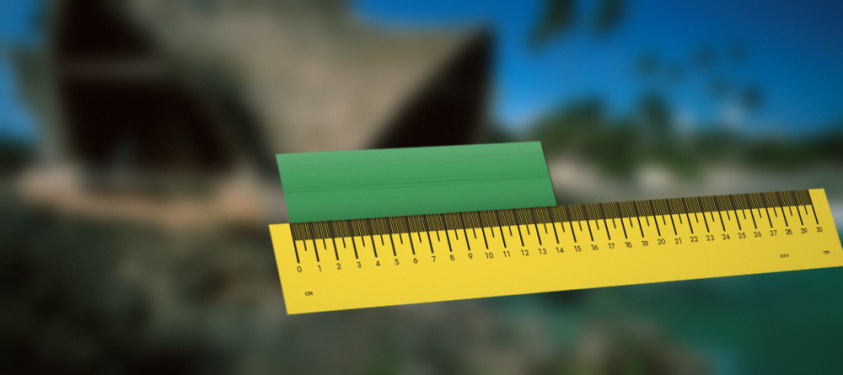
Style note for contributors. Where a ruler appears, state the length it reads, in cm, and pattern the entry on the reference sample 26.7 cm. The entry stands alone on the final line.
14.5 cm
